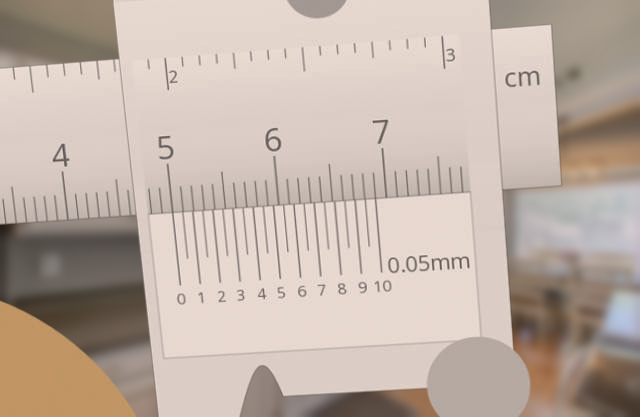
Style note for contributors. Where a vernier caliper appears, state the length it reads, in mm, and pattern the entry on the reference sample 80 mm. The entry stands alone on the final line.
50.0 mm
